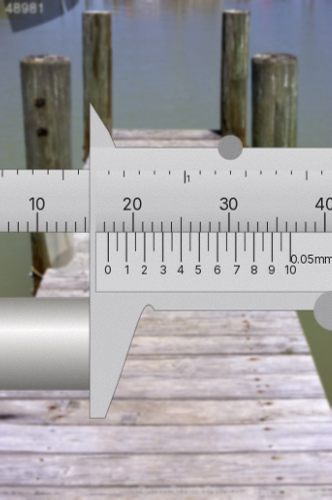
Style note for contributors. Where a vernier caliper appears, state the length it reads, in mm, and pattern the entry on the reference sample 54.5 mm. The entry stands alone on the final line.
17.4 mm
